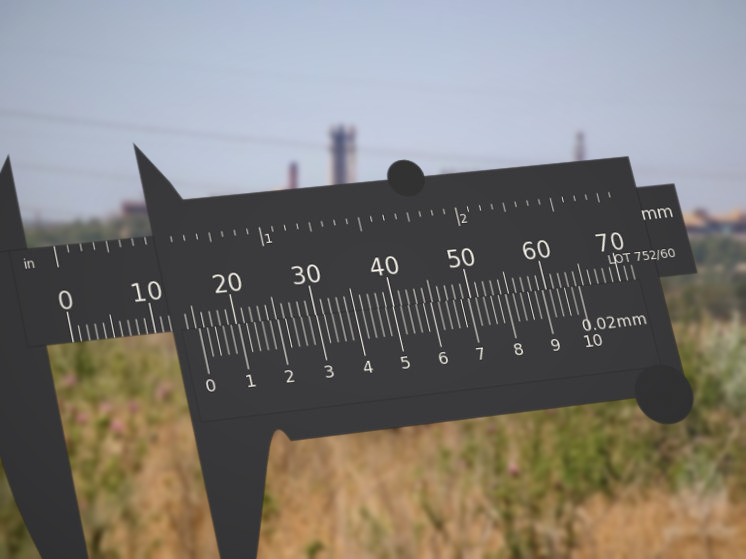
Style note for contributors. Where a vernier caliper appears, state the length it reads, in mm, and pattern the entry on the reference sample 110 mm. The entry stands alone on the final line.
15.4 mm
